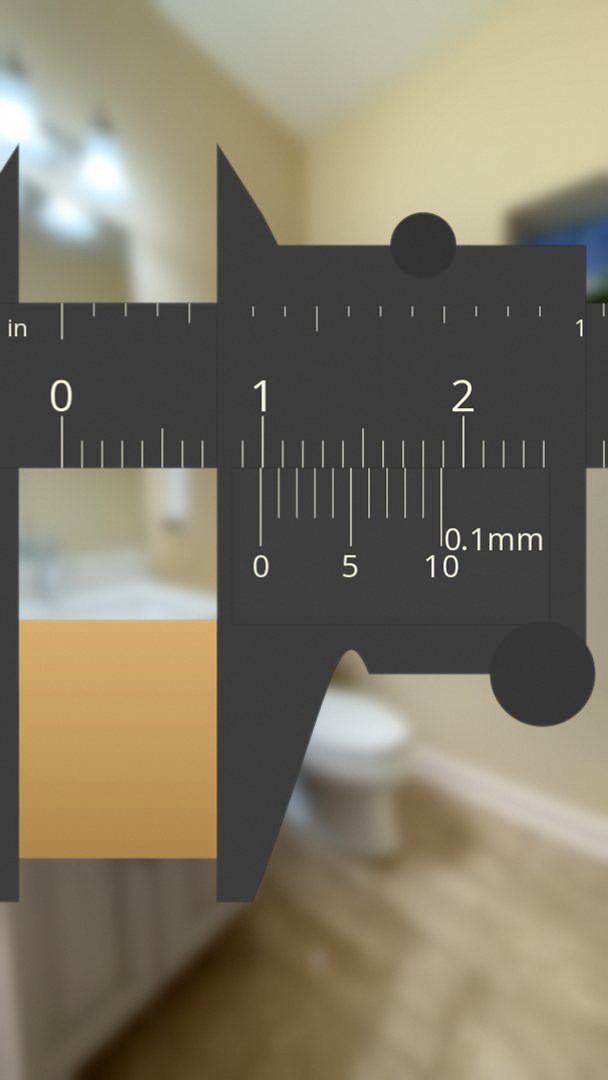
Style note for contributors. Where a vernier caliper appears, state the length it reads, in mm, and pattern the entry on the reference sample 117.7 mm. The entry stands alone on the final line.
9.9 mm
